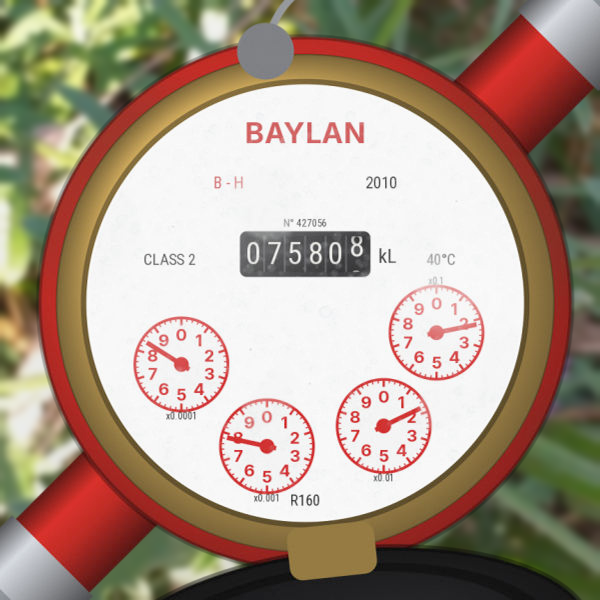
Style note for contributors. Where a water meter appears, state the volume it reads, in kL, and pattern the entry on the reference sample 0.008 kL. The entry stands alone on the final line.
75808.2178 kL
